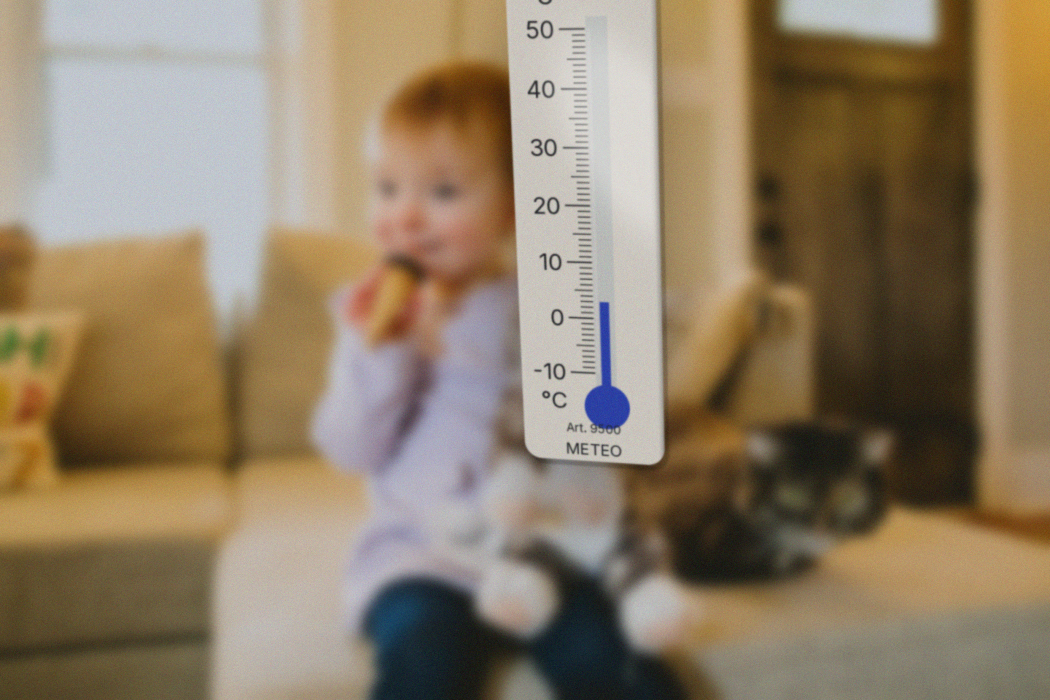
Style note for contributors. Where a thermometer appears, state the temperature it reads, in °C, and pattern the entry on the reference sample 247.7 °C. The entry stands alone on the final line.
3 °C
